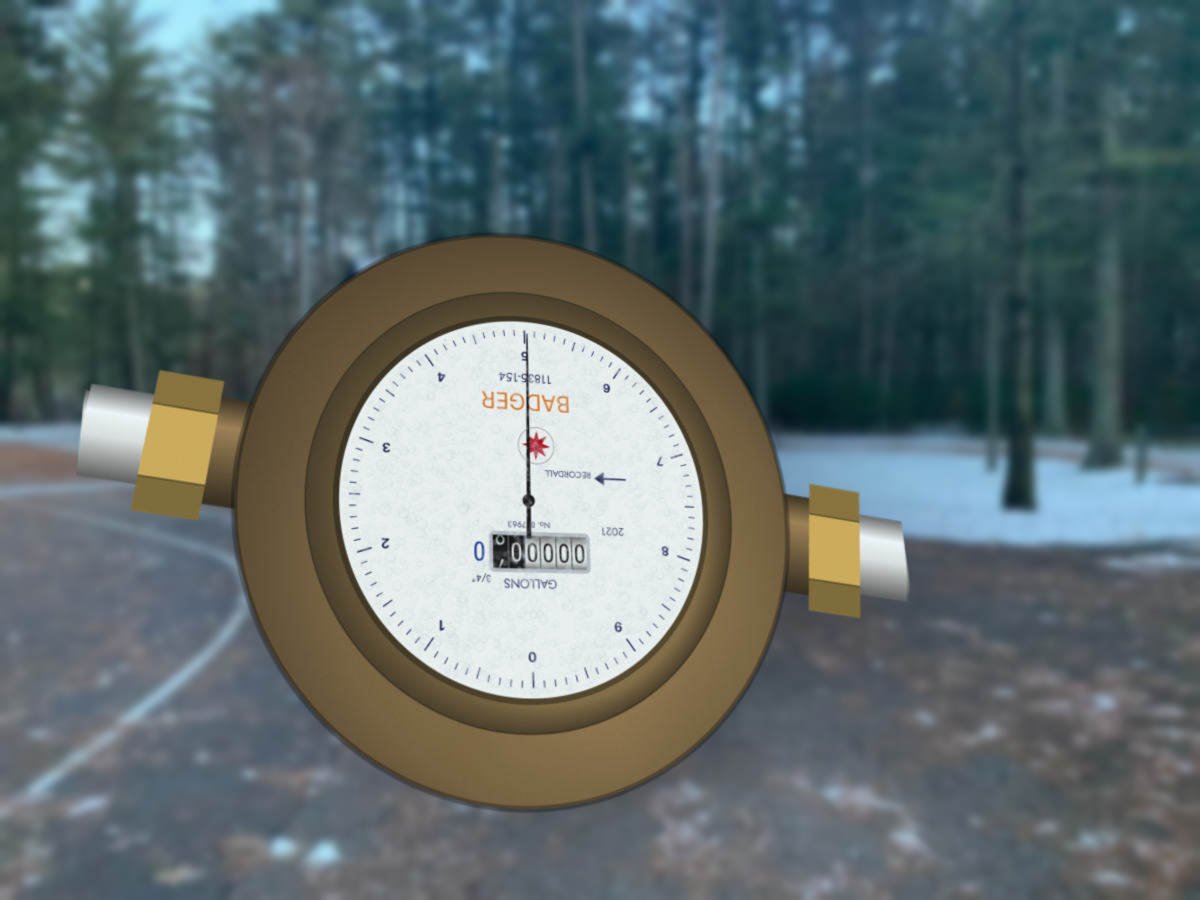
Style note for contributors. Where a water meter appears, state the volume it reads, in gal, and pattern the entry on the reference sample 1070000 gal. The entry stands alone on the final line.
75.0 gal
